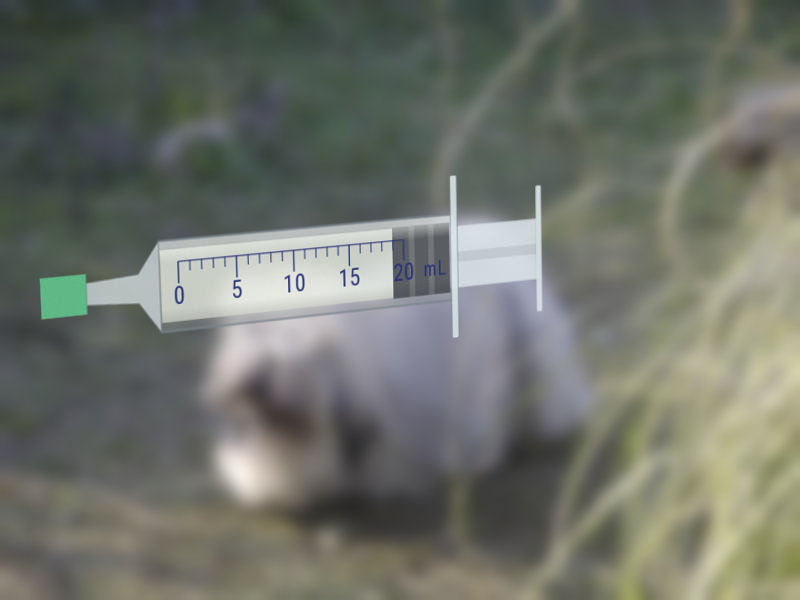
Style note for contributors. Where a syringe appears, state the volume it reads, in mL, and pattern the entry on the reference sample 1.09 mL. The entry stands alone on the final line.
19 mL
